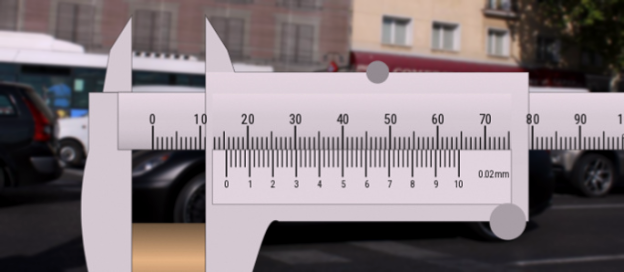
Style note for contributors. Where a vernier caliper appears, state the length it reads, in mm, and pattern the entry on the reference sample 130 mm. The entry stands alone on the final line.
15.5 mm
